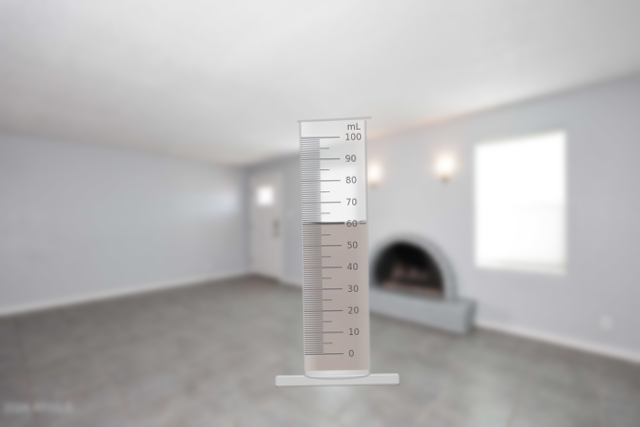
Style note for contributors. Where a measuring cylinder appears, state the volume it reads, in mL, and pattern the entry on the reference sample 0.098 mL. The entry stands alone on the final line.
60 mL
